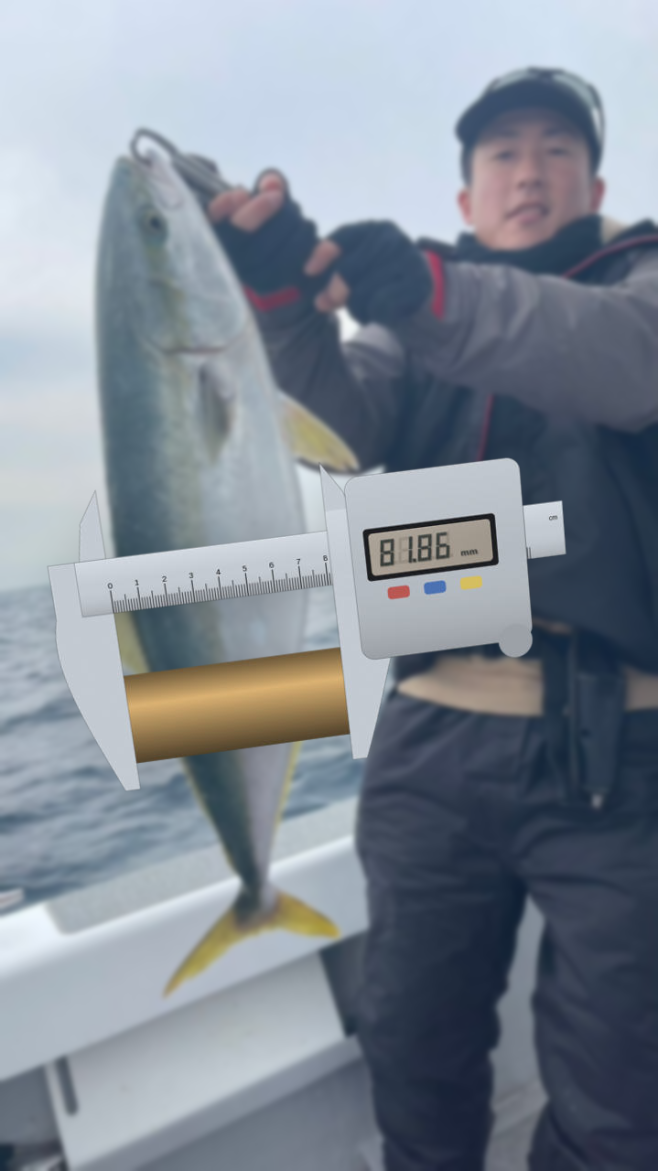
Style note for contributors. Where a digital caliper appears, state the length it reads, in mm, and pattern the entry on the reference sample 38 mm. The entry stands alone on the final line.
81.86 mm
